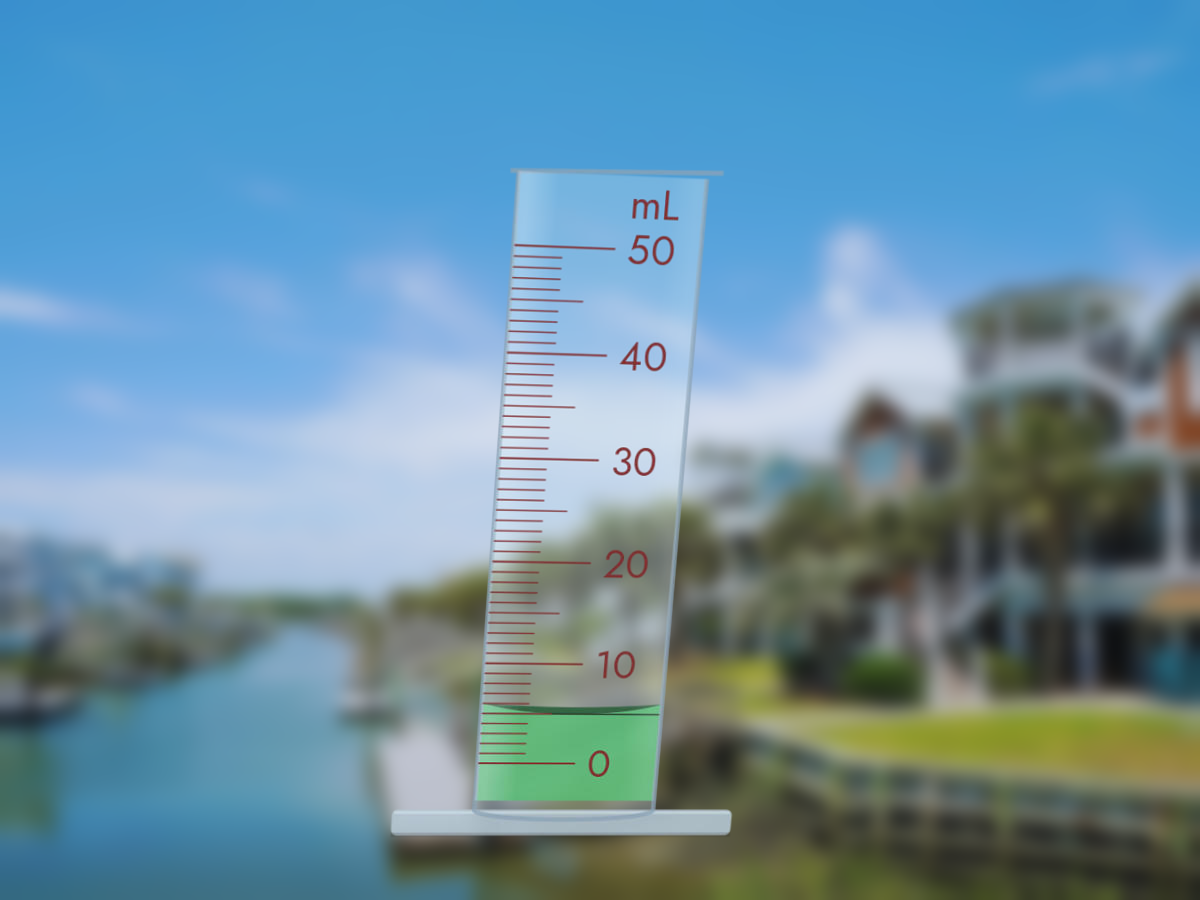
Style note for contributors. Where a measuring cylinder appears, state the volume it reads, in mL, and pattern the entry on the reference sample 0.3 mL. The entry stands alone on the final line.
5 mL
